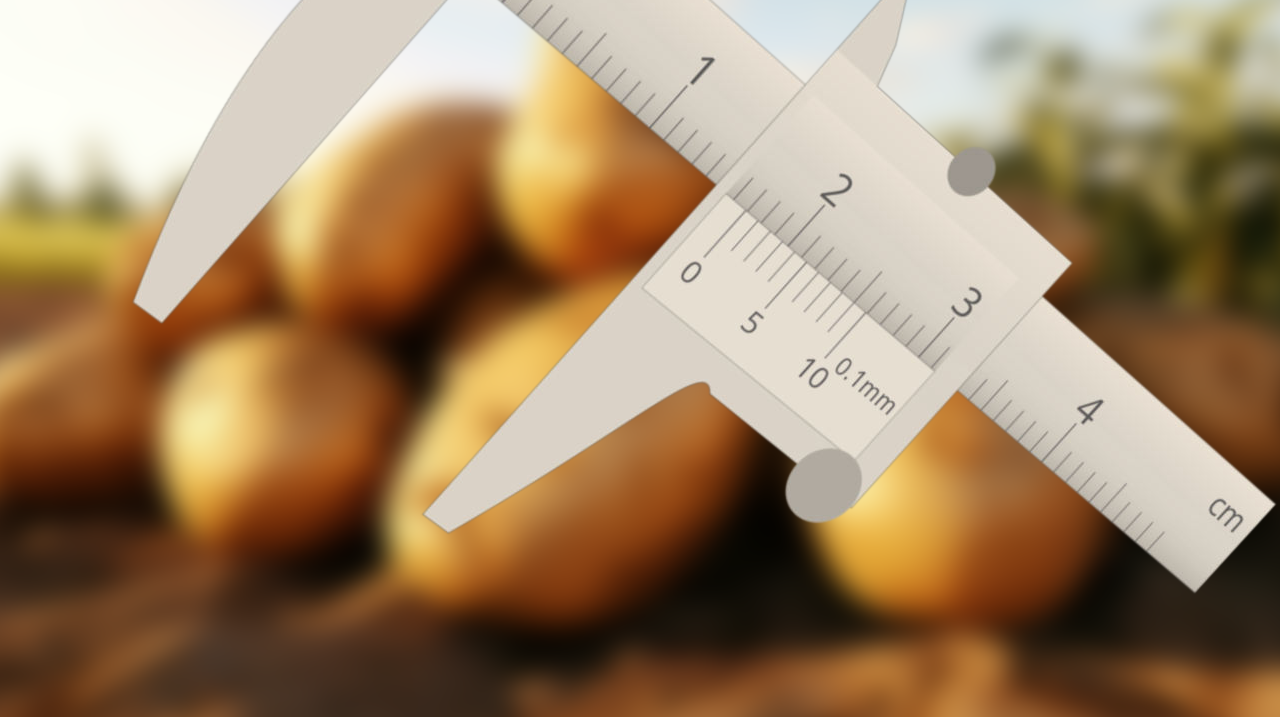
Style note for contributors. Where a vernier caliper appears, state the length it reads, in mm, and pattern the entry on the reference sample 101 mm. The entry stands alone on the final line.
16.9 mm
